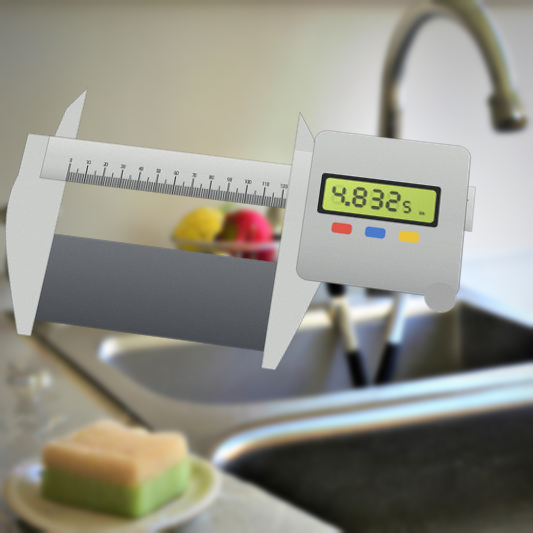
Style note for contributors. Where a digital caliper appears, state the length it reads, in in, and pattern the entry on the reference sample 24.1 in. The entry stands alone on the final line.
4.8325 in
